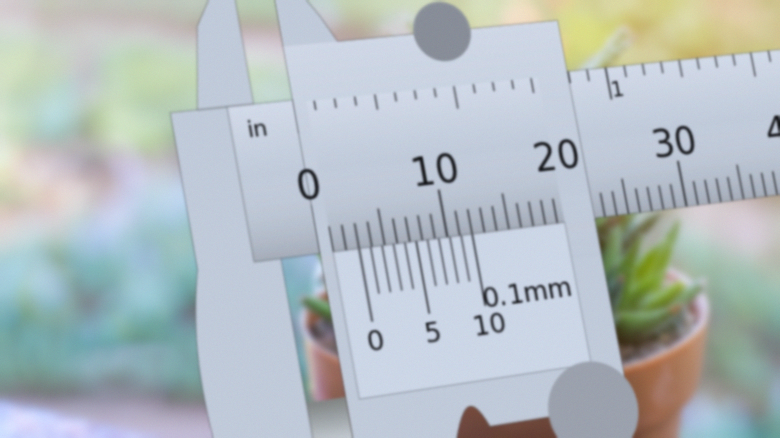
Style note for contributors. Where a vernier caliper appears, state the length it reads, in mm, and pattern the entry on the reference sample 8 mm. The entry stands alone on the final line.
3.0 mm
